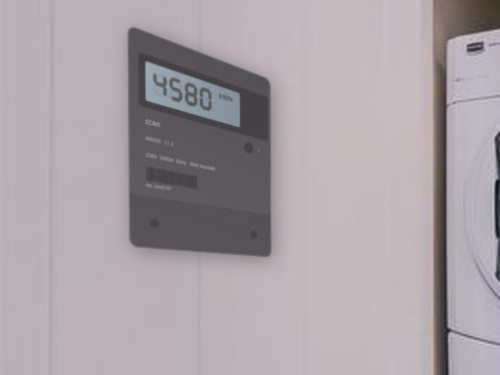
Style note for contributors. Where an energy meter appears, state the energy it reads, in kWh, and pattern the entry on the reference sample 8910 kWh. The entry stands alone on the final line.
4580 kWh
